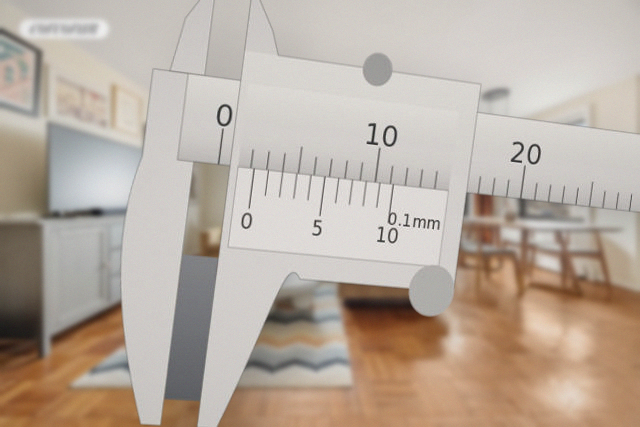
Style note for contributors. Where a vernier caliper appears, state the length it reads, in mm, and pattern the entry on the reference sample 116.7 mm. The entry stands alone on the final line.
2.2 mm
